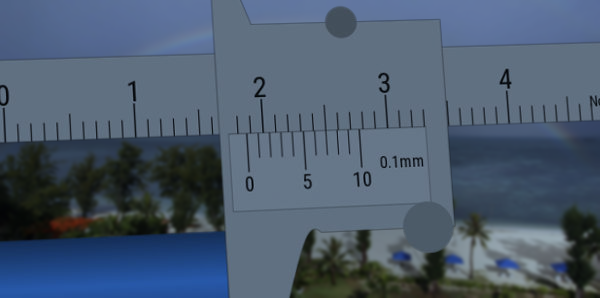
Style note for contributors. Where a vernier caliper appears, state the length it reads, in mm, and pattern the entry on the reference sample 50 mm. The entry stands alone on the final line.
18.7 mm
